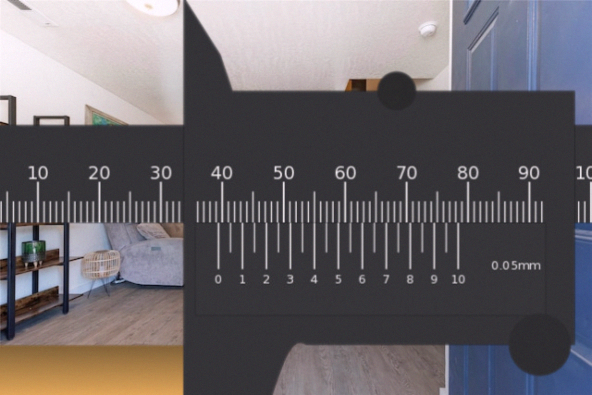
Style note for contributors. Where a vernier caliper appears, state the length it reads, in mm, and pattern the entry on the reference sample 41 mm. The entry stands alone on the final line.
39.4 mm
